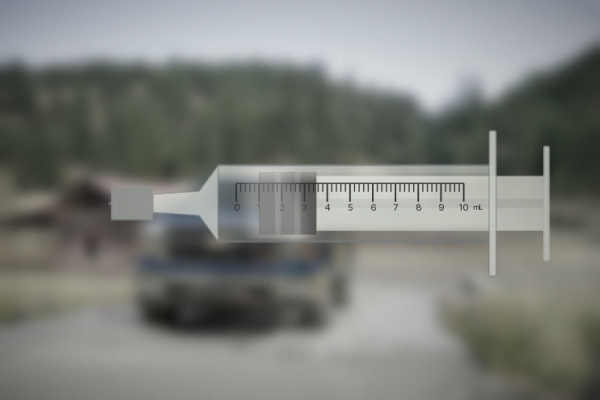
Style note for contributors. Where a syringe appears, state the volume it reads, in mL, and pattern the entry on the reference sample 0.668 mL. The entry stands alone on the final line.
1 mL
